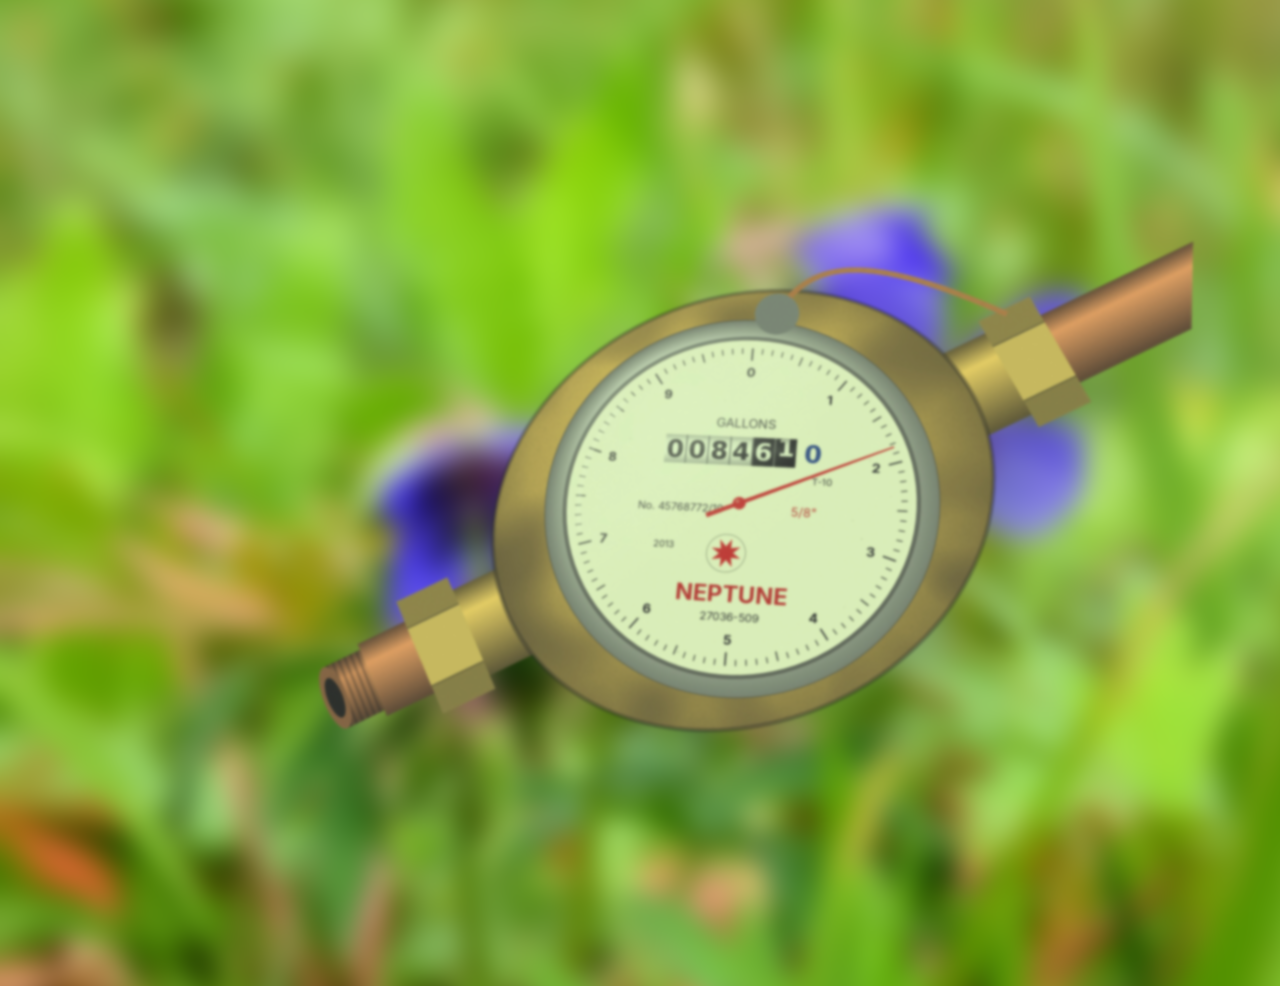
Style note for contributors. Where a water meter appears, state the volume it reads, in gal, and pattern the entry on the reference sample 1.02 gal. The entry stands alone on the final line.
84611.8 gal
